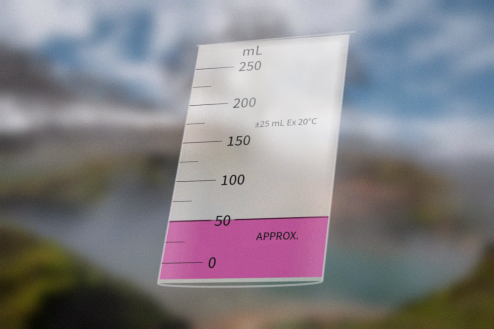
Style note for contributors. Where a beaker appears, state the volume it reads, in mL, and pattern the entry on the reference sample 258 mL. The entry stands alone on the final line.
50 mL
